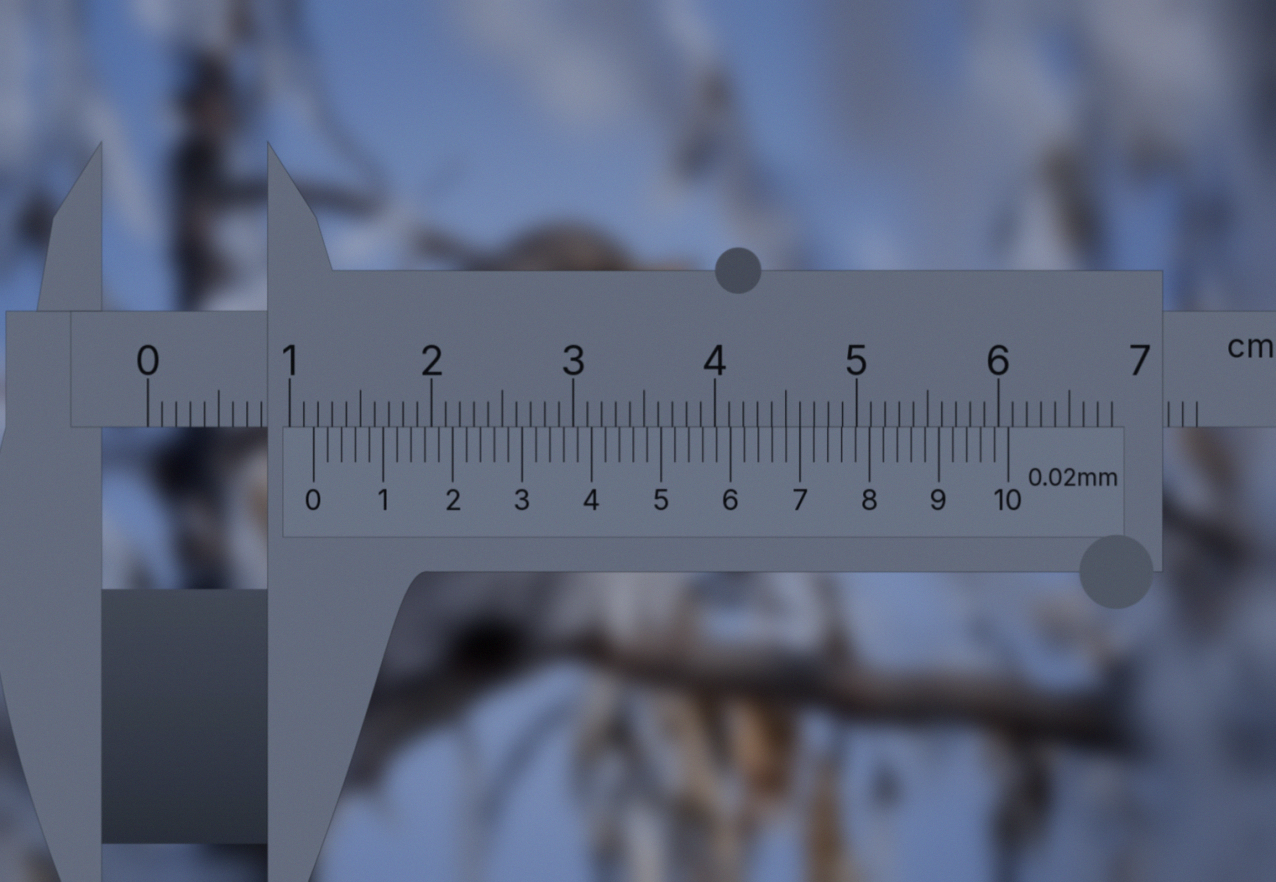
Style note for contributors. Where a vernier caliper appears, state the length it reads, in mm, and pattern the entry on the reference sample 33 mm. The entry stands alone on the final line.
11.7 mm
